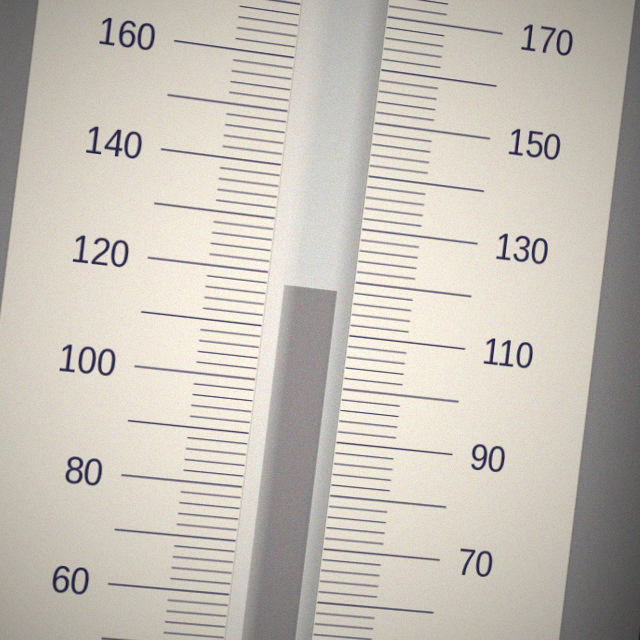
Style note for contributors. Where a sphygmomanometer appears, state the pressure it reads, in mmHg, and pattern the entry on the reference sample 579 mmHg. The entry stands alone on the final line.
118 mmHg
